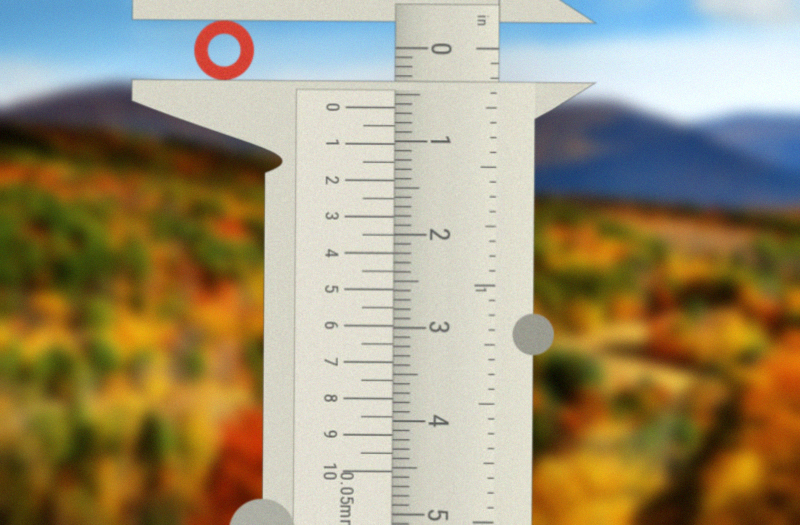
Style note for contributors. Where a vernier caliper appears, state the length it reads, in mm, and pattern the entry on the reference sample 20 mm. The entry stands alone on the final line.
6.4 mm
